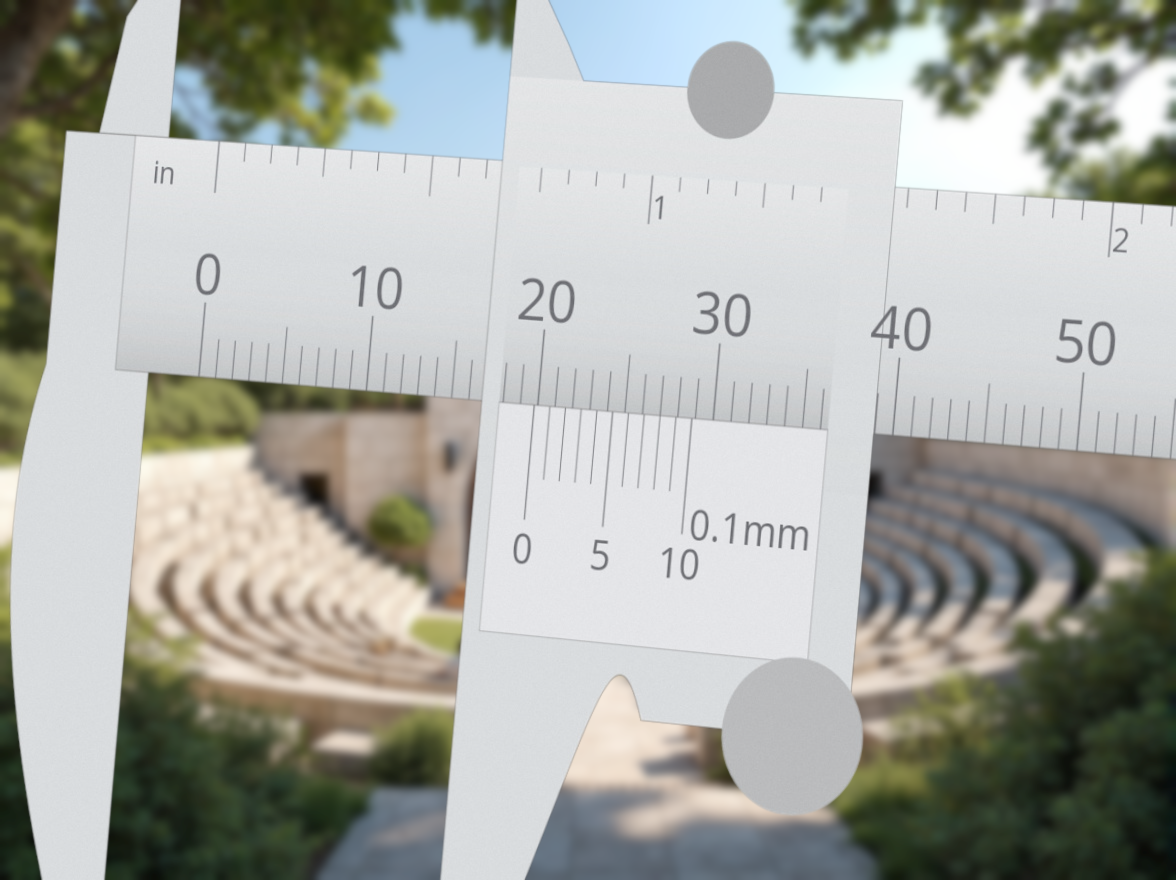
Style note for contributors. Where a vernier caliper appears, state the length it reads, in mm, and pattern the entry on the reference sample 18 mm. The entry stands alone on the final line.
19.8 mm
